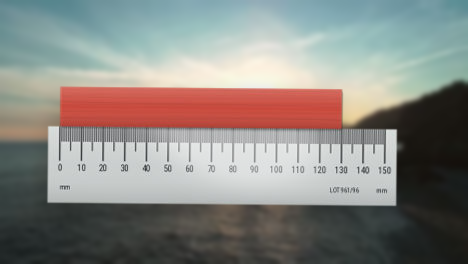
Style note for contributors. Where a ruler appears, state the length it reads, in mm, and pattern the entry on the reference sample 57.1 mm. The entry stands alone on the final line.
130 mm
